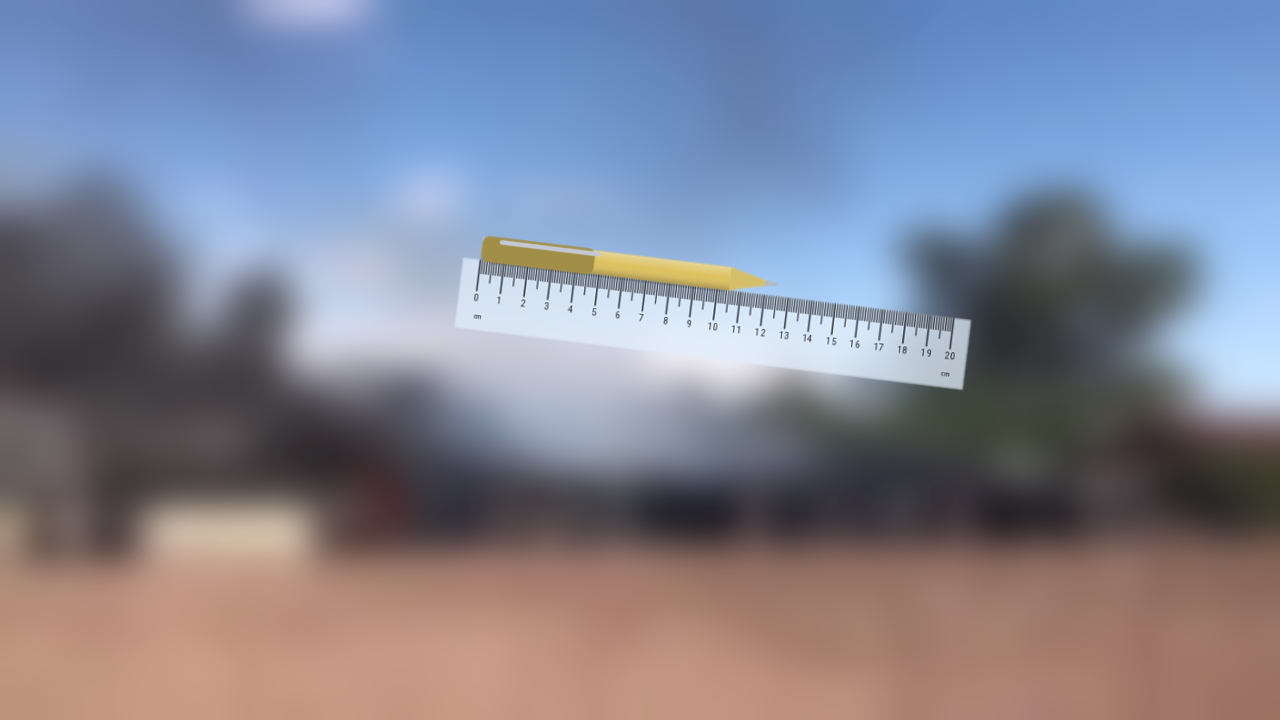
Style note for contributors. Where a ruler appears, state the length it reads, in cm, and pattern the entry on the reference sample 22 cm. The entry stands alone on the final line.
12.5 cm
